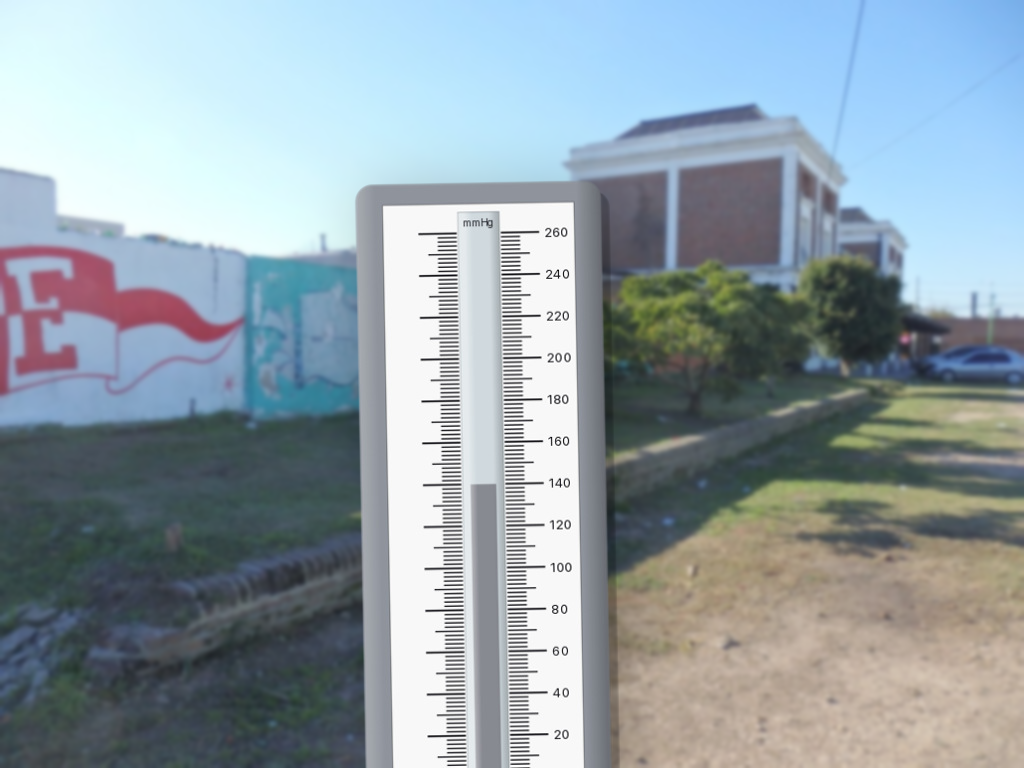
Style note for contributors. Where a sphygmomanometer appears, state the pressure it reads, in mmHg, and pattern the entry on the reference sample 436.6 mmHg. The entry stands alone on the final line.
140 mmHg
